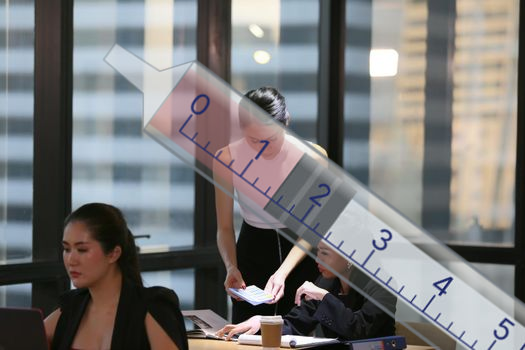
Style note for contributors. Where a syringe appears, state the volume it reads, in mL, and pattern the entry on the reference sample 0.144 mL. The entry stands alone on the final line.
1.5 mL
